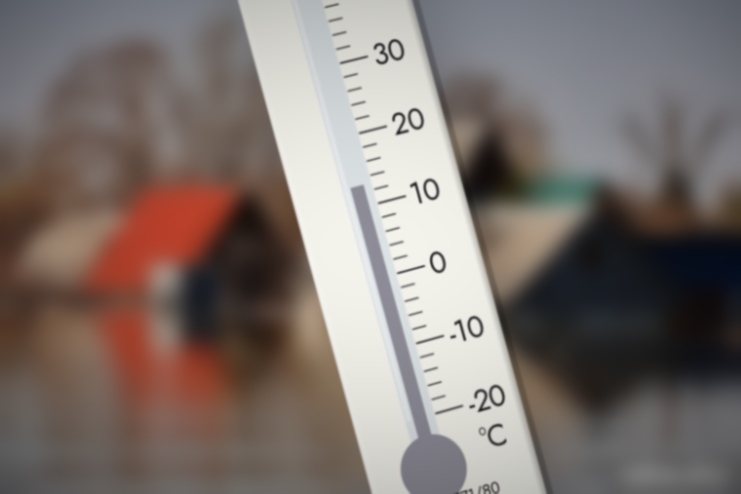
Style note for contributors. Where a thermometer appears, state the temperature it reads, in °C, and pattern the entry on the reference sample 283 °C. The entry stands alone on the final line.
13 °C
